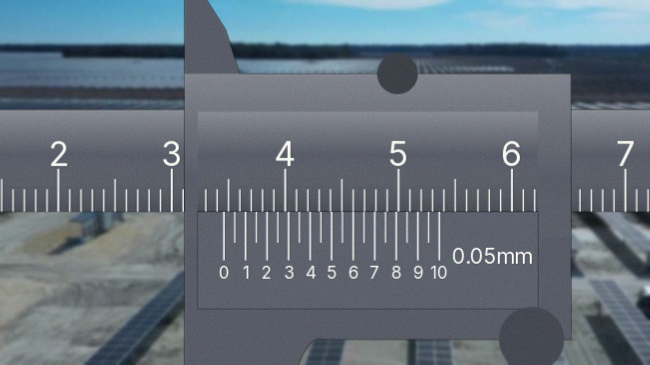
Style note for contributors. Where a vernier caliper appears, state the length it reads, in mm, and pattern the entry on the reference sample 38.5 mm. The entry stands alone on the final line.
34.6 mm
